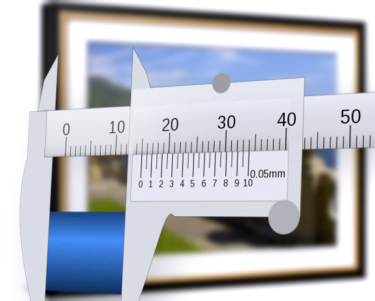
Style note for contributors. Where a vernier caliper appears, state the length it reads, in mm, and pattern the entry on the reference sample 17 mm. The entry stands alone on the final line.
15.0 mm
